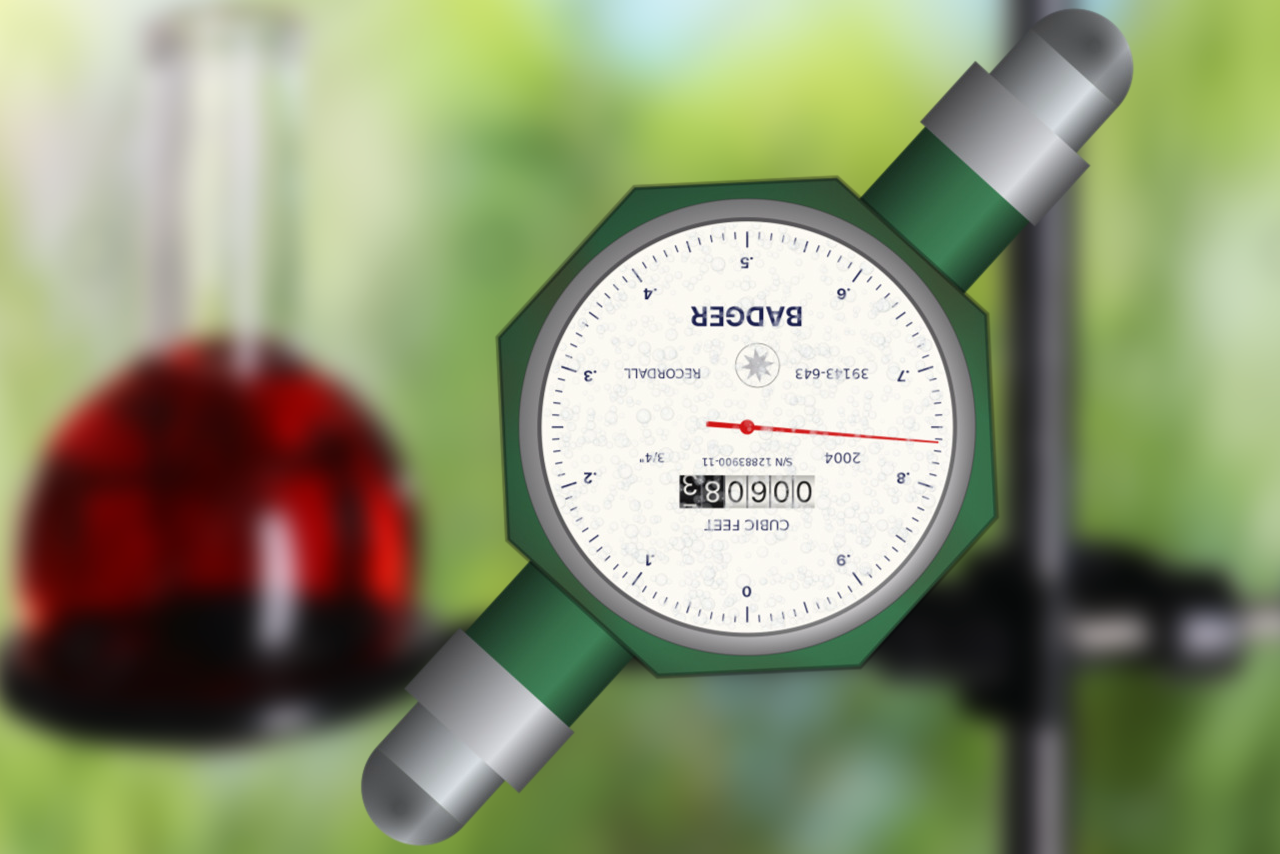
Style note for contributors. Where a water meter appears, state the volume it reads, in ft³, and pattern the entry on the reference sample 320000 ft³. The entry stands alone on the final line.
6082.76 ft³
